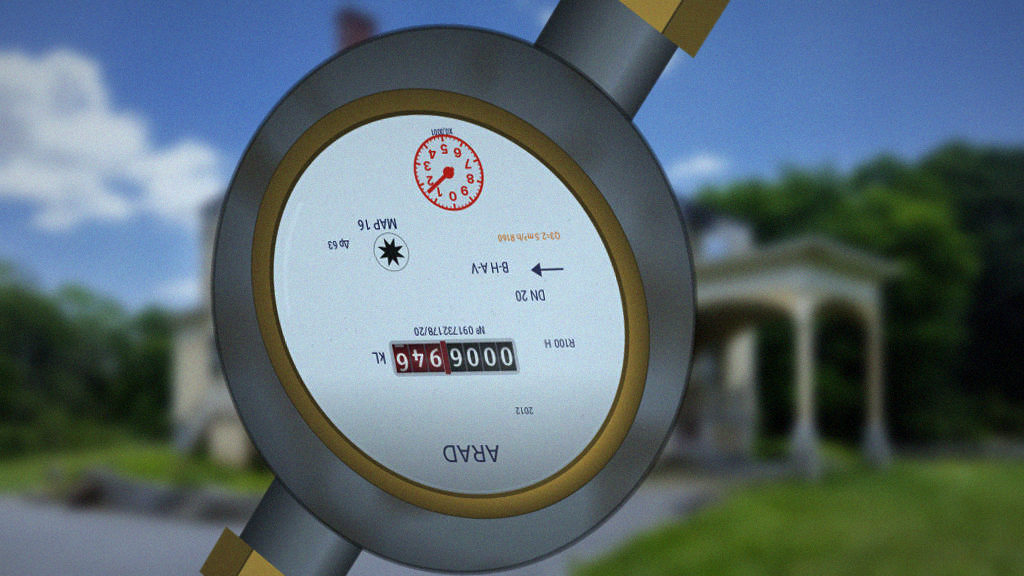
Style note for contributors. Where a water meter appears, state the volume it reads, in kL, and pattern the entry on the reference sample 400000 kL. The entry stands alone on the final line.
6.9461 kL
